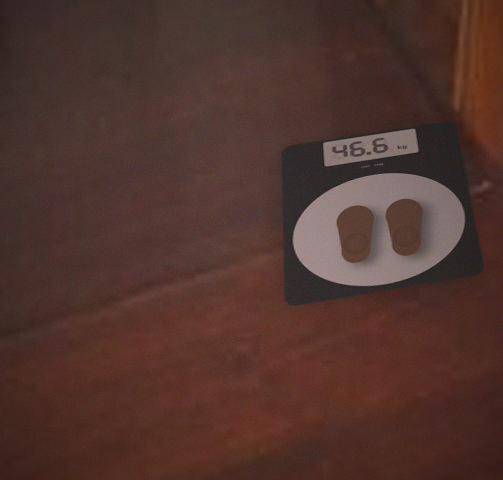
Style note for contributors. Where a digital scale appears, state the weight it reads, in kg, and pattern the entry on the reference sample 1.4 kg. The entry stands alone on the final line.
46.6 kg
